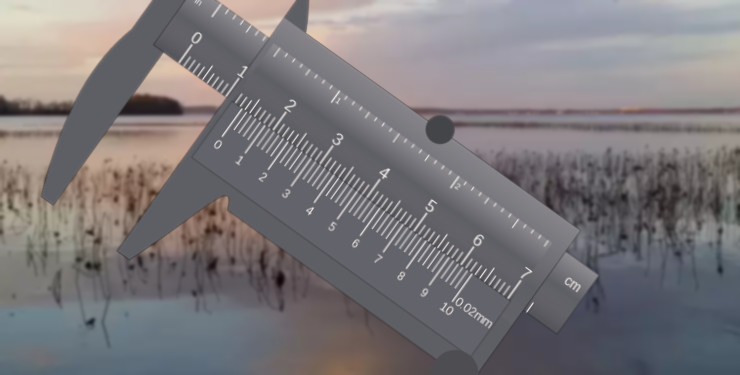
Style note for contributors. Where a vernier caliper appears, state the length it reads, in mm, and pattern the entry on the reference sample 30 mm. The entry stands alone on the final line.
13.5 mm
